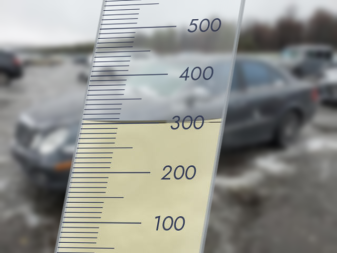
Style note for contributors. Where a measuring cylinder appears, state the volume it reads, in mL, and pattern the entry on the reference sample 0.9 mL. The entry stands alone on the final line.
300 mL
